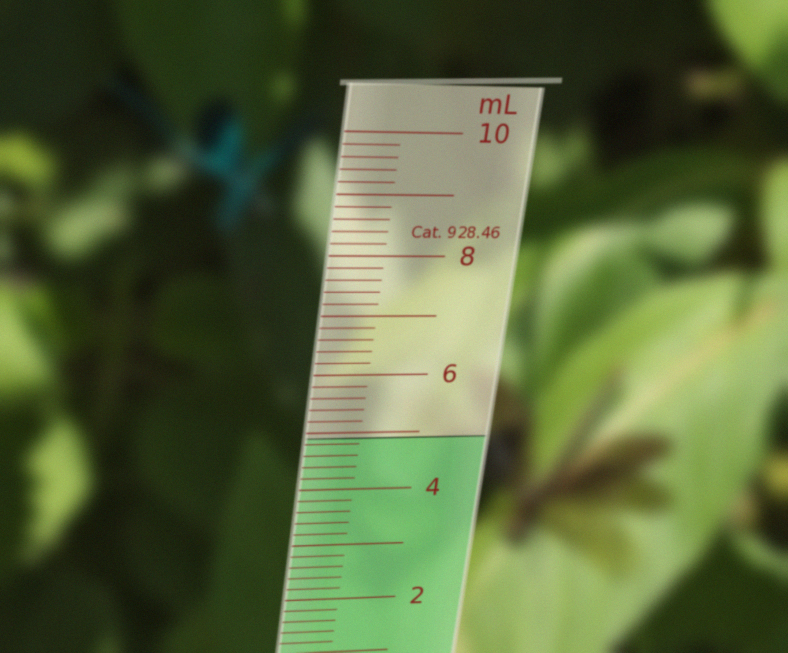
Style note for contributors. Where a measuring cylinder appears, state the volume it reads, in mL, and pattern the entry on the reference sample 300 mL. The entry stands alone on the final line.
4.9 mL
